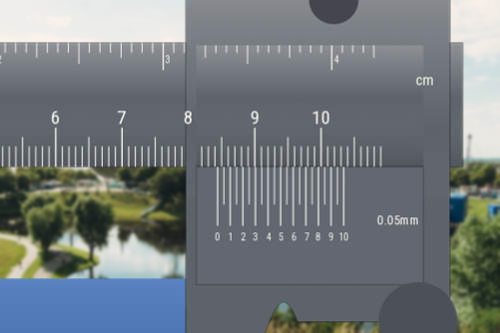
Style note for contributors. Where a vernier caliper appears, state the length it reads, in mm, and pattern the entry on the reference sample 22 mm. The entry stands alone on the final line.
84.4 mm
